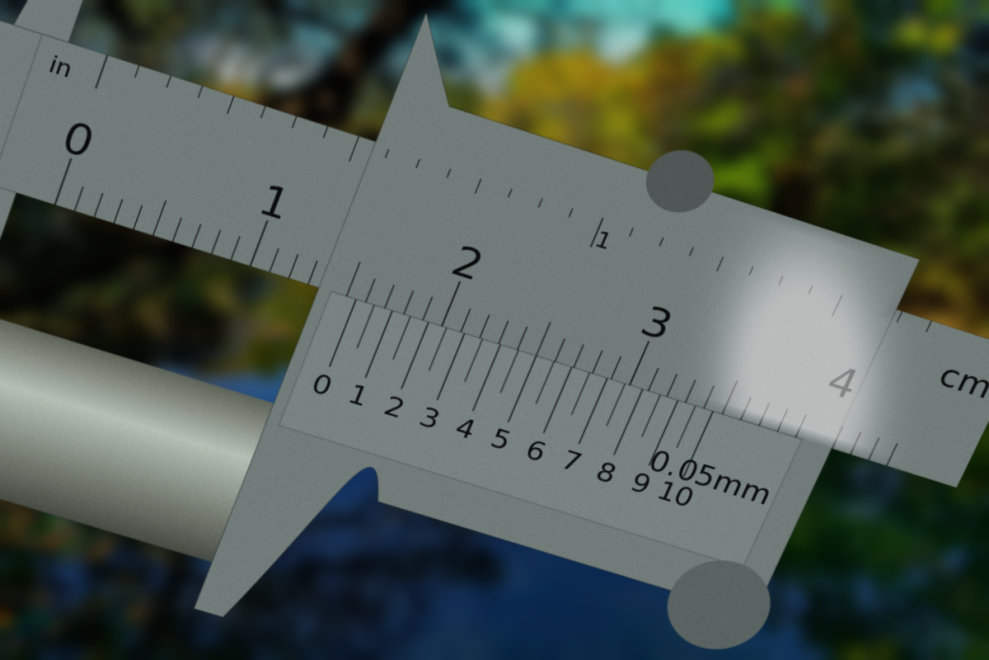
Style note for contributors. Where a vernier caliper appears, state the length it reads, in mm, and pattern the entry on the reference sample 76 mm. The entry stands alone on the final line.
15.5 mm
